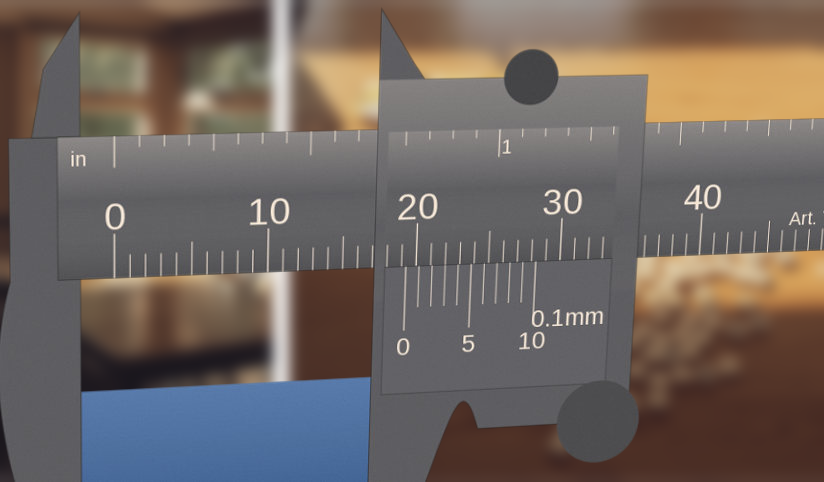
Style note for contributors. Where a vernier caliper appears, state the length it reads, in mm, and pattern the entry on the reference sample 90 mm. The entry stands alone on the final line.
19.3 mm
